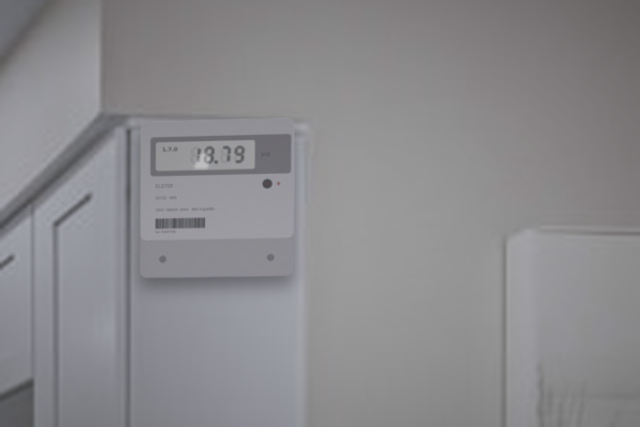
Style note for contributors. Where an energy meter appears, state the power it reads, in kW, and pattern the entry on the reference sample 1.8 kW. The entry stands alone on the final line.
18.79 kW
